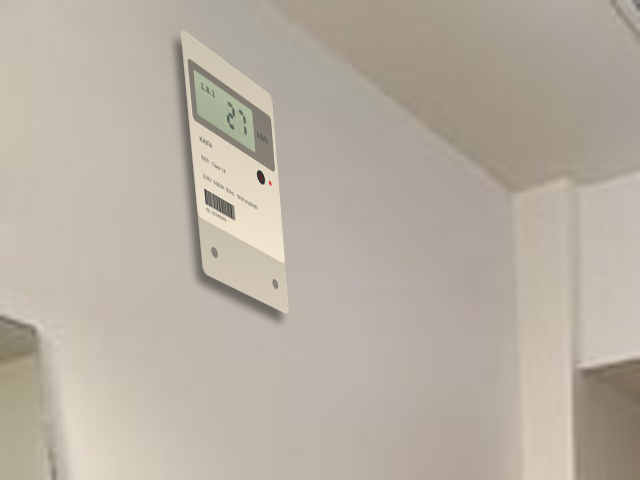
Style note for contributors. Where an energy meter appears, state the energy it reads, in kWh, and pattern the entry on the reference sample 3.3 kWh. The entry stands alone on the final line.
27 kWh
